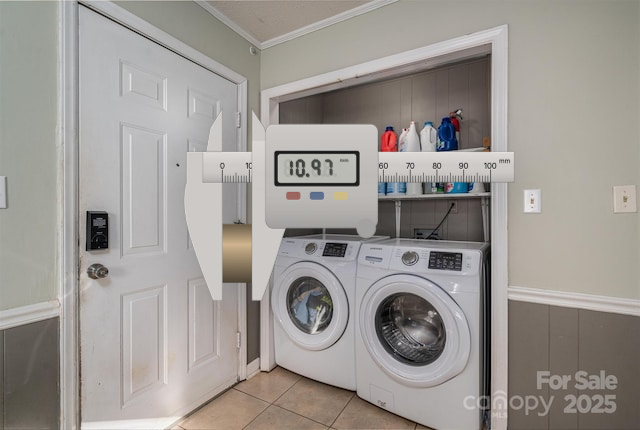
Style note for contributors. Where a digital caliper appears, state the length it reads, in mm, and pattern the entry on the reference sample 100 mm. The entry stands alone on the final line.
10.97 mm
